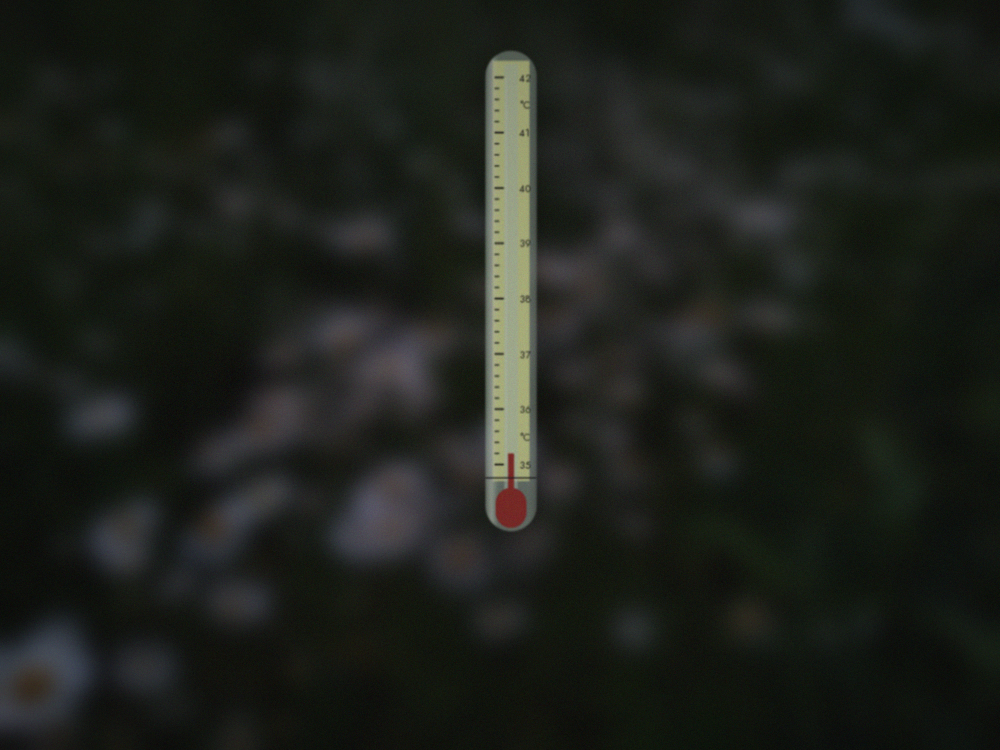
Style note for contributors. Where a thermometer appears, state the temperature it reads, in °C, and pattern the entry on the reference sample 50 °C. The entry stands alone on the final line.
35.2 °C
